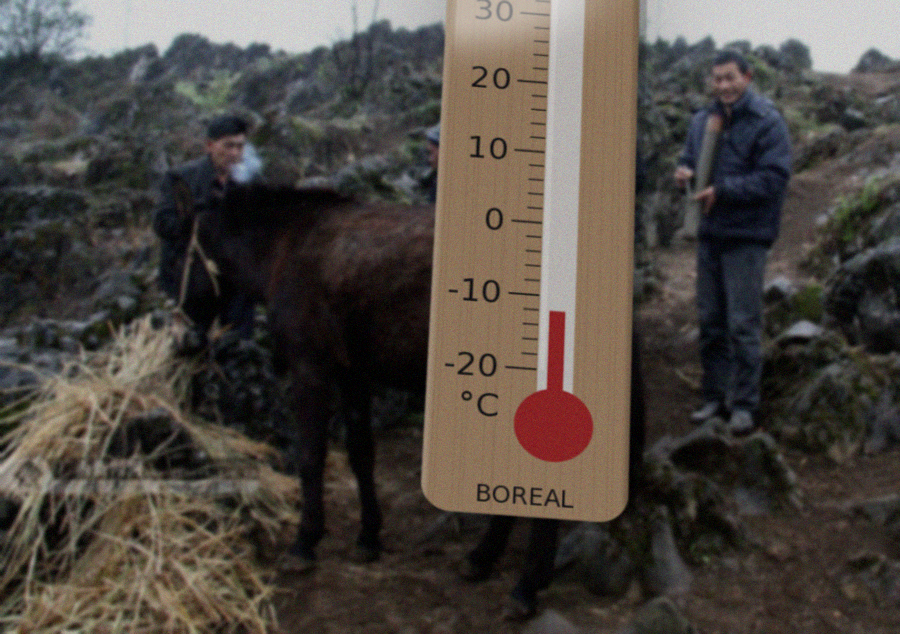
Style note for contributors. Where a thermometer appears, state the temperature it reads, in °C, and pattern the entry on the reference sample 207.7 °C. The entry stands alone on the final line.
-12 °C
